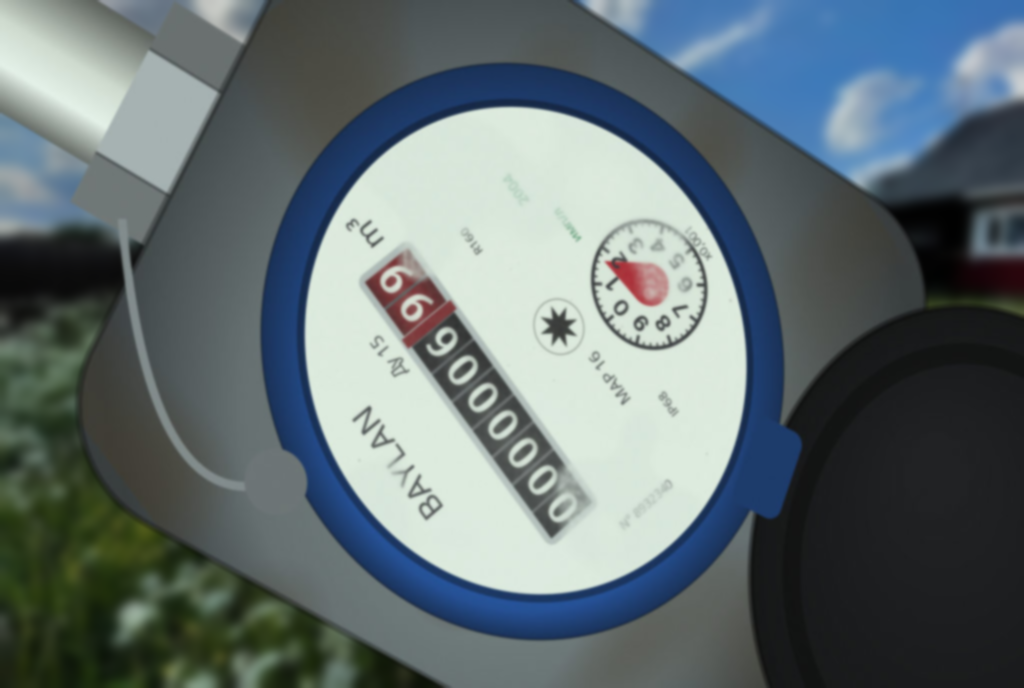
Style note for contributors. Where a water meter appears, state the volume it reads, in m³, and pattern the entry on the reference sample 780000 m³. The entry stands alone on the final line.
6.991 m³
